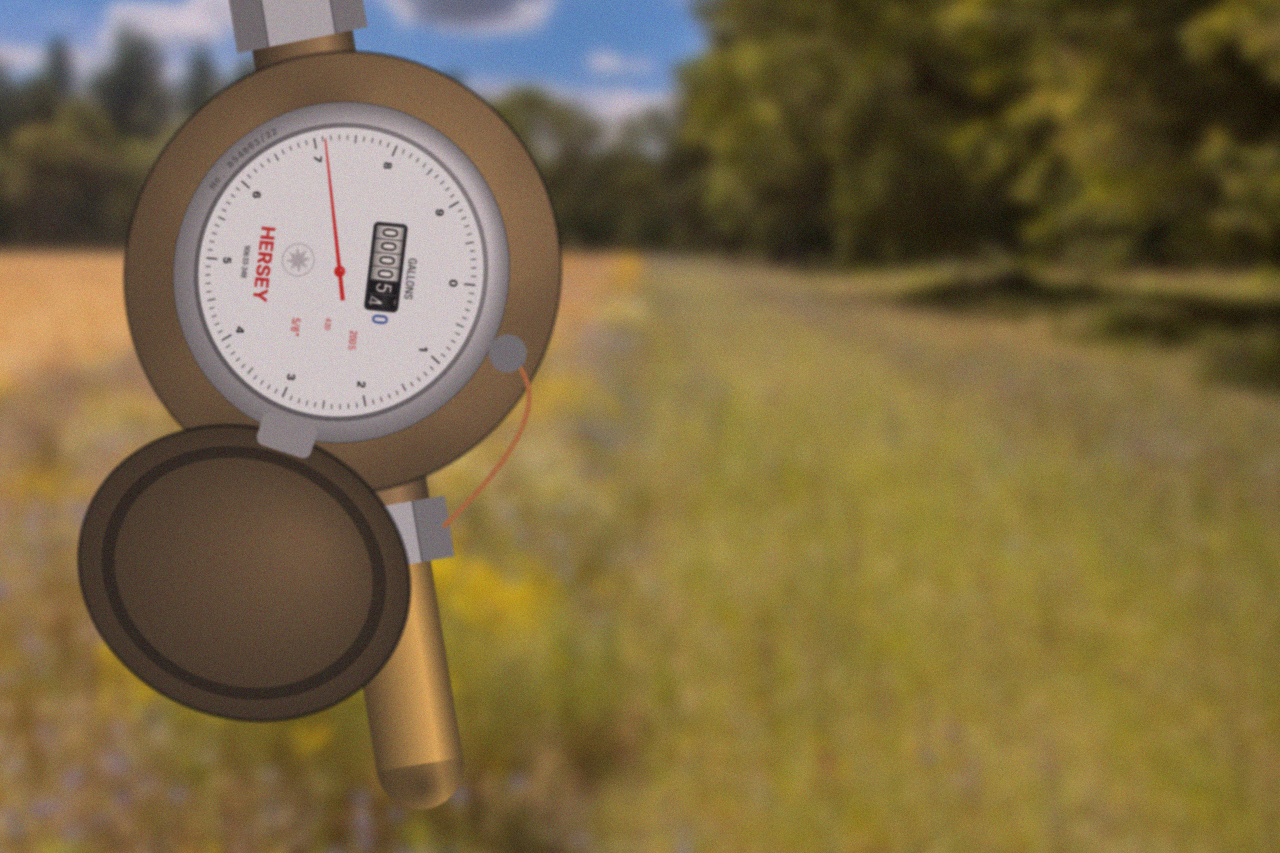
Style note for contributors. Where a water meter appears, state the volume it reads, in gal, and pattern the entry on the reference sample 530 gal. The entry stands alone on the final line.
537.1 gal
